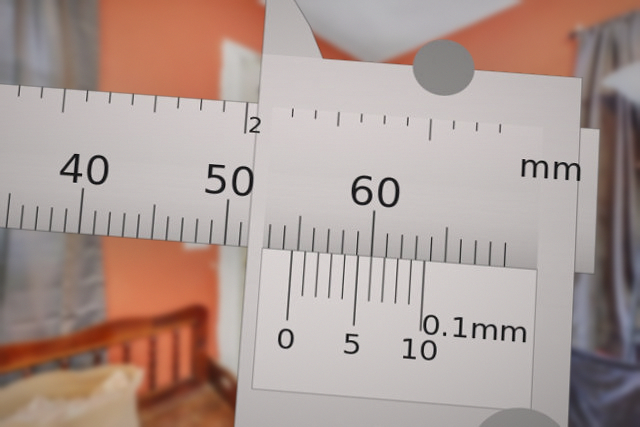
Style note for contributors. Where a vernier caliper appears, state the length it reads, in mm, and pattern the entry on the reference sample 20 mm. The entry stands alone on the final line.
54.6 mm
